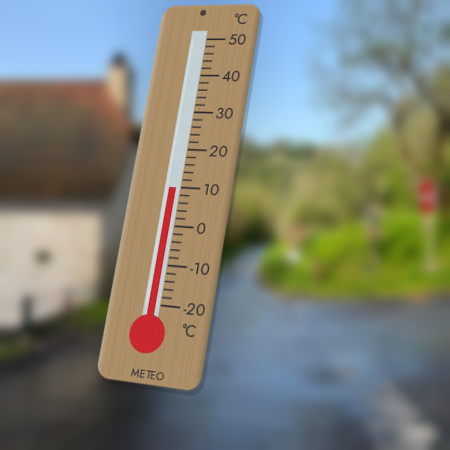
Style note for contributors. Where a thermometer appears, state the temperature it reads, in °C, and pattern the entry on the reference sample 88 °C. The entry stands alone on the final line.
10 °C
